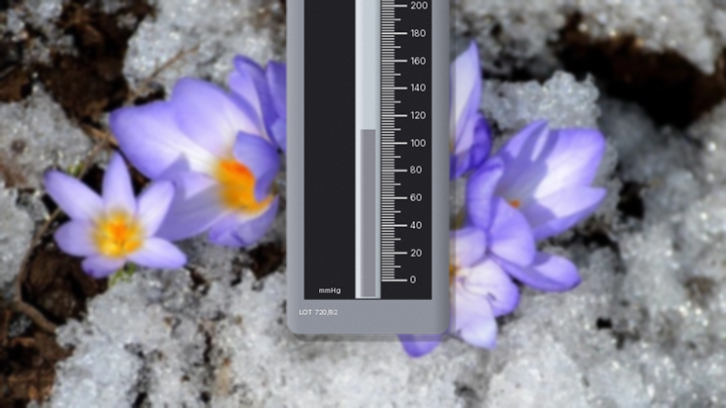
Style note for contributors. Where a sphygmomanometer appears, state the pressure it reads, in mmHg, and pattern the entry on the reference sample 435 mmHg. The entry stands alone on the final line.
110 mmHg
